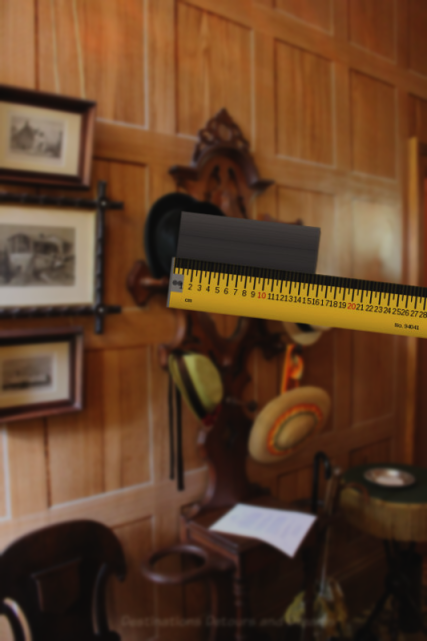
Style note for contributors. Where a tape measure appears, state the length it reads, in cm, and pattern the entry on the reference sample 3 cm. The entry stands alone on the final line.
15.5 cm
